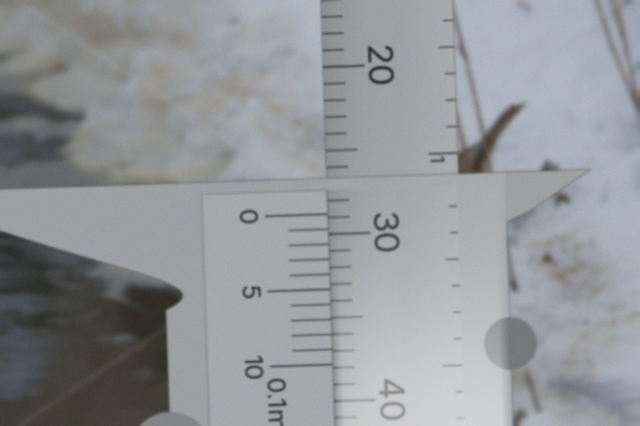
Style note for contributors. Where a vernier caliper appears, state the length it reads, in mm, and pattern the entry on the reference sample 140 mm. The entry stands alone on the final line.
28.8 mm
